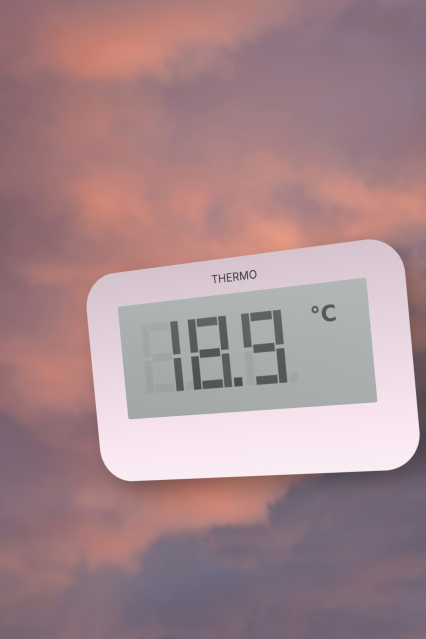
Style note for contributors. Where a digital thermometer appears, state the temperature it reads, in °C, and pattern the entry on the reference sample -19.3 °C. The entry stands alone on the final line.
18.9 °C
